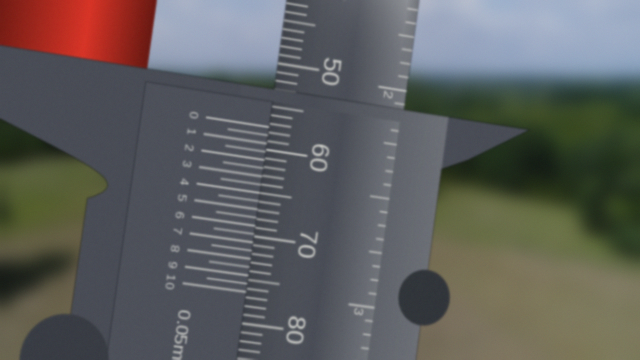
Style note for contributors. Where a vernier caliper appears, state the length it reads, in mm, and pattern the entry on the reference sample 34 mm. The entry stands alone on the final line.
57.4 mm
